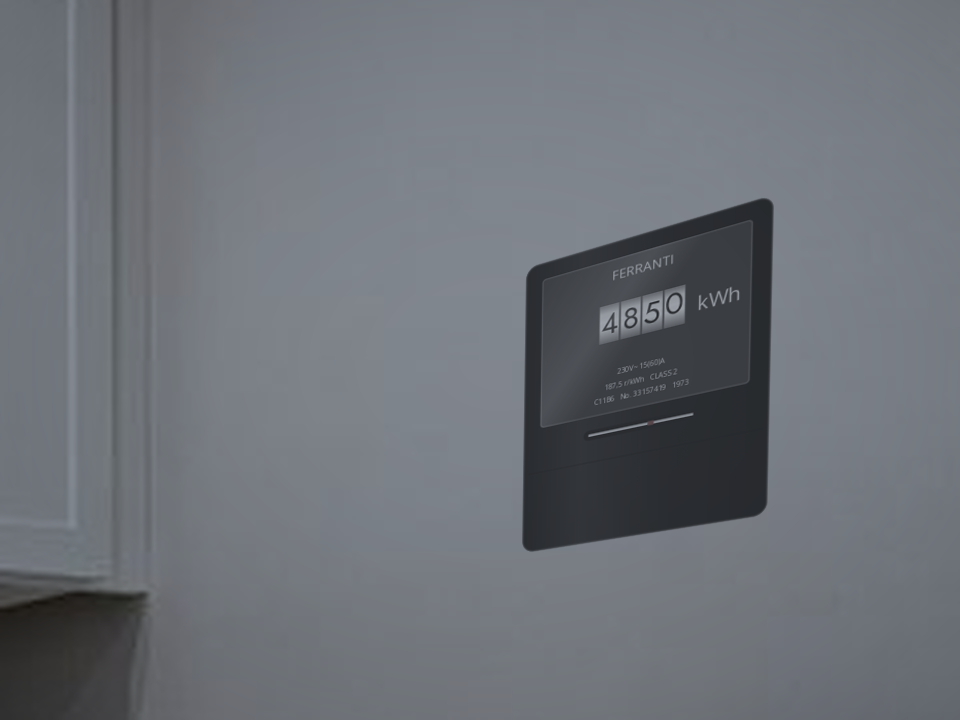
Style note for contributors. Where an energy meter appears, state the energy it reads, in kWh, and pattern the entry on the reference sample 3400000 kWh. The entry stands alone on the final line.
4850 kWh
